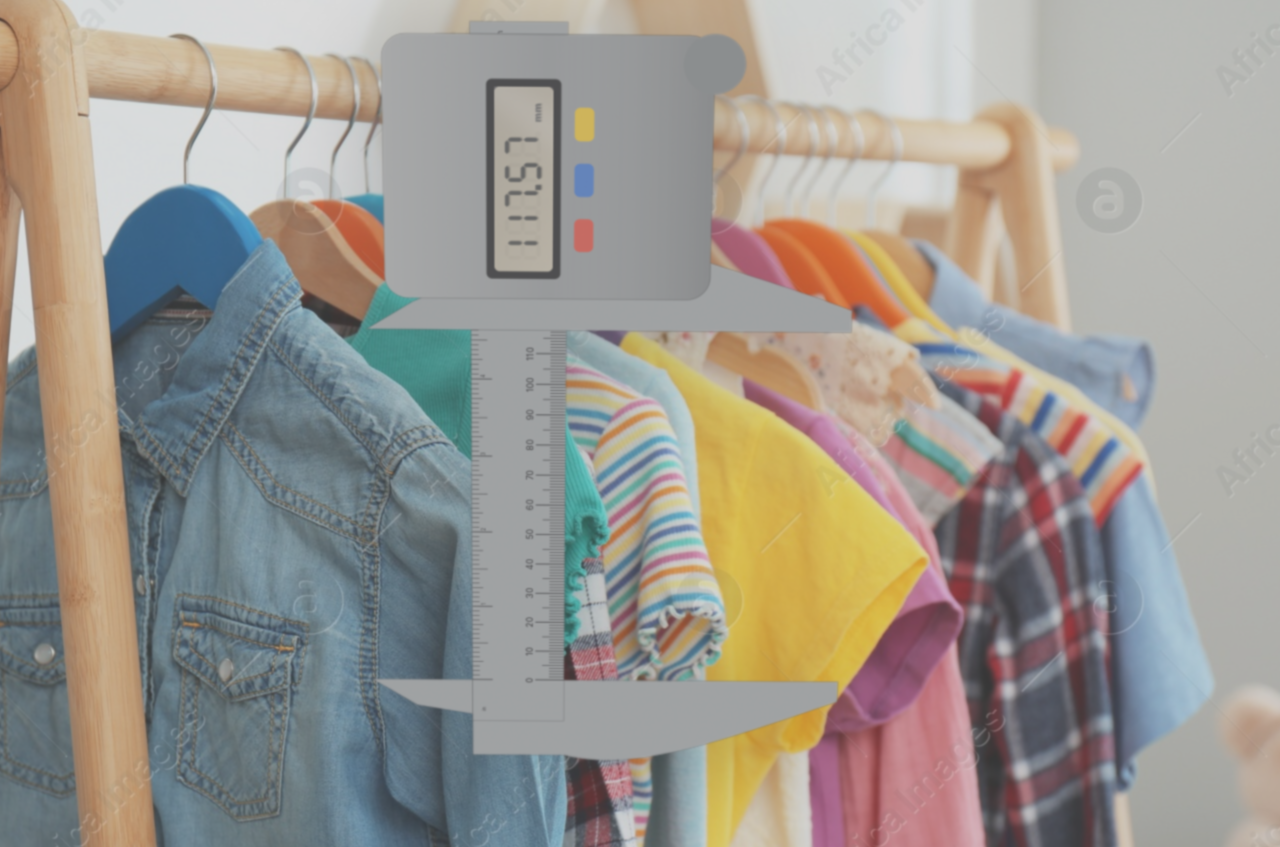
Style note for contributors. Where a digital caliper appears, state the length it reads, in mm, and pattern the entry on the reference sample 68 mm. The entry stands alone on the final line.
117.57 mm
